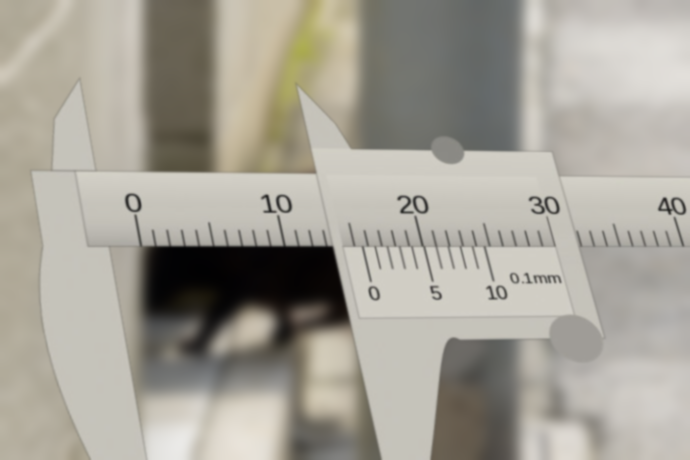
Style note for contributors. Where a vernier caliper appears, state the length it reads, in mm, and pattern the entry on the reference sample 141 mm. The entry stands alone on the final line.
15.6 mm
